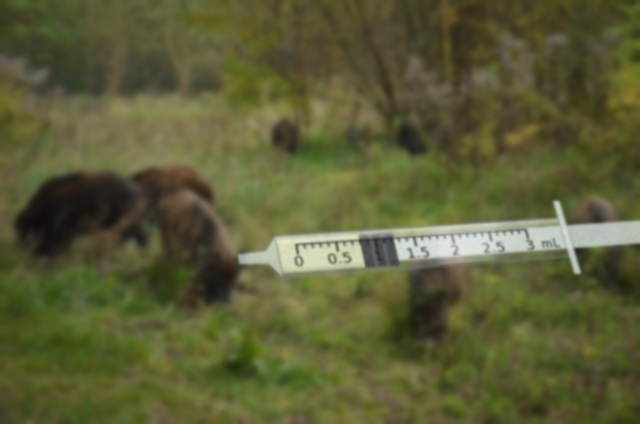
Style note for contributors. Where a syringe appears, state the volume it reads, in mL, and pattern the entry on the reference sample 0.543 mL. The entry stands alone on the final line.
0.8 mL
